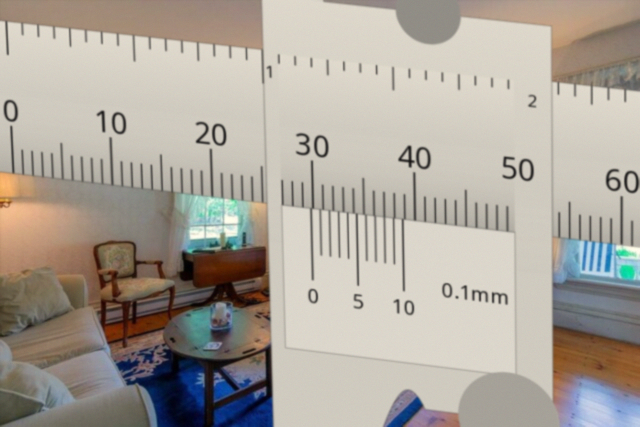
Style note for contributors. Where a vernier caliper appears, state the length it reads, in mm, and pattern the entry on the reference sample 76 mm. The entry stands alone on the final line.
29.8 mm
